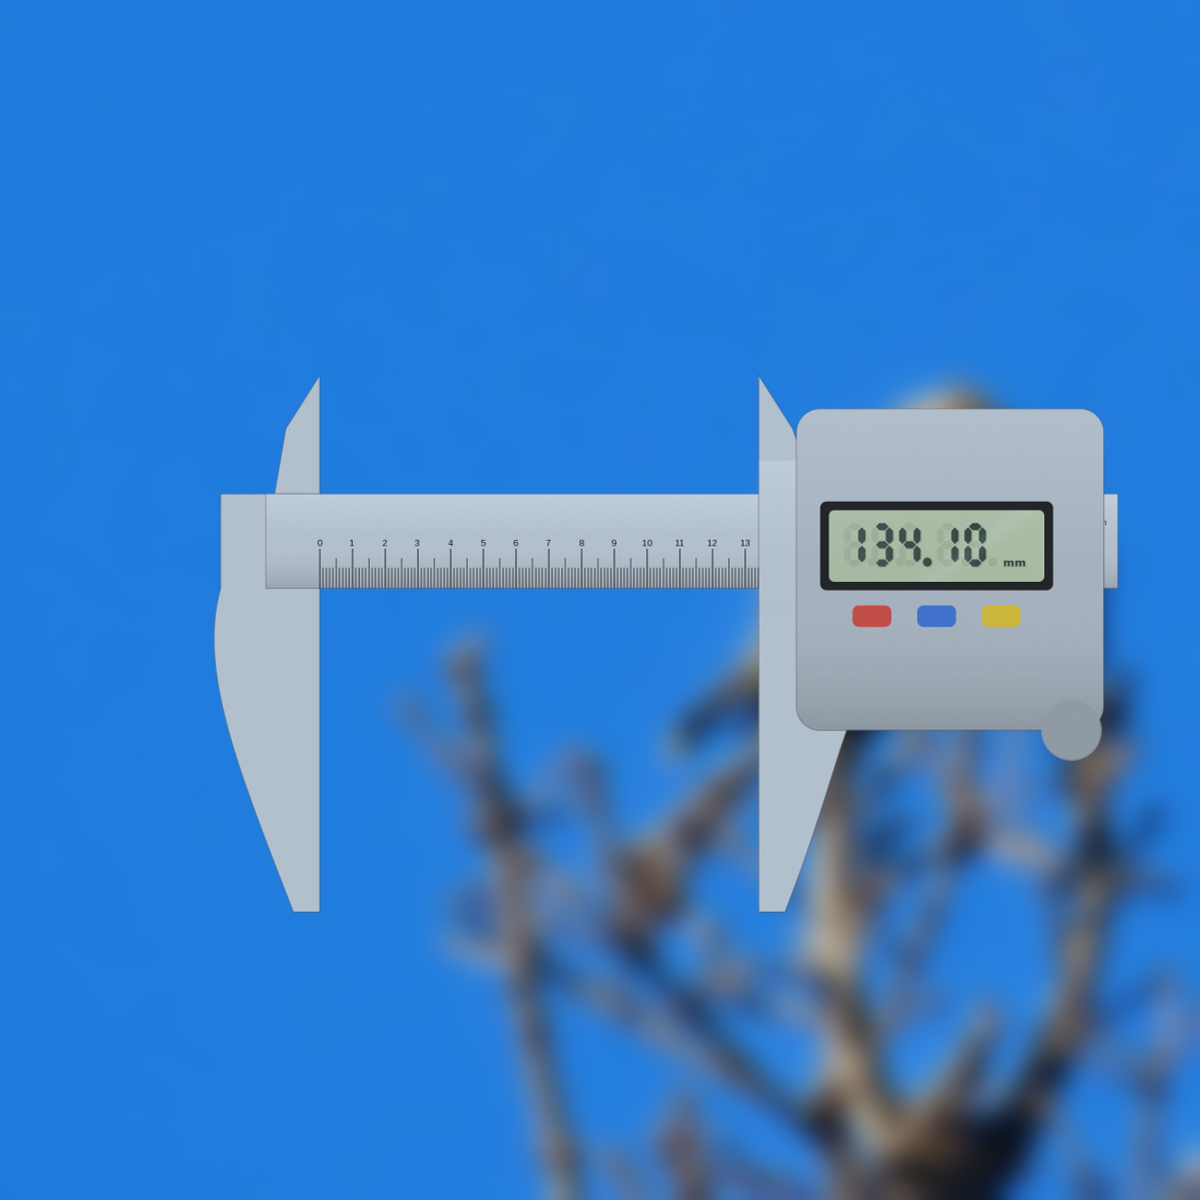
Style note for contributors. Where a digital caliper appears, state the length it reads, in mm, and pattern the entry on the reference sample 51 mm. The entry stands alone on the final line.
134.10 mm
